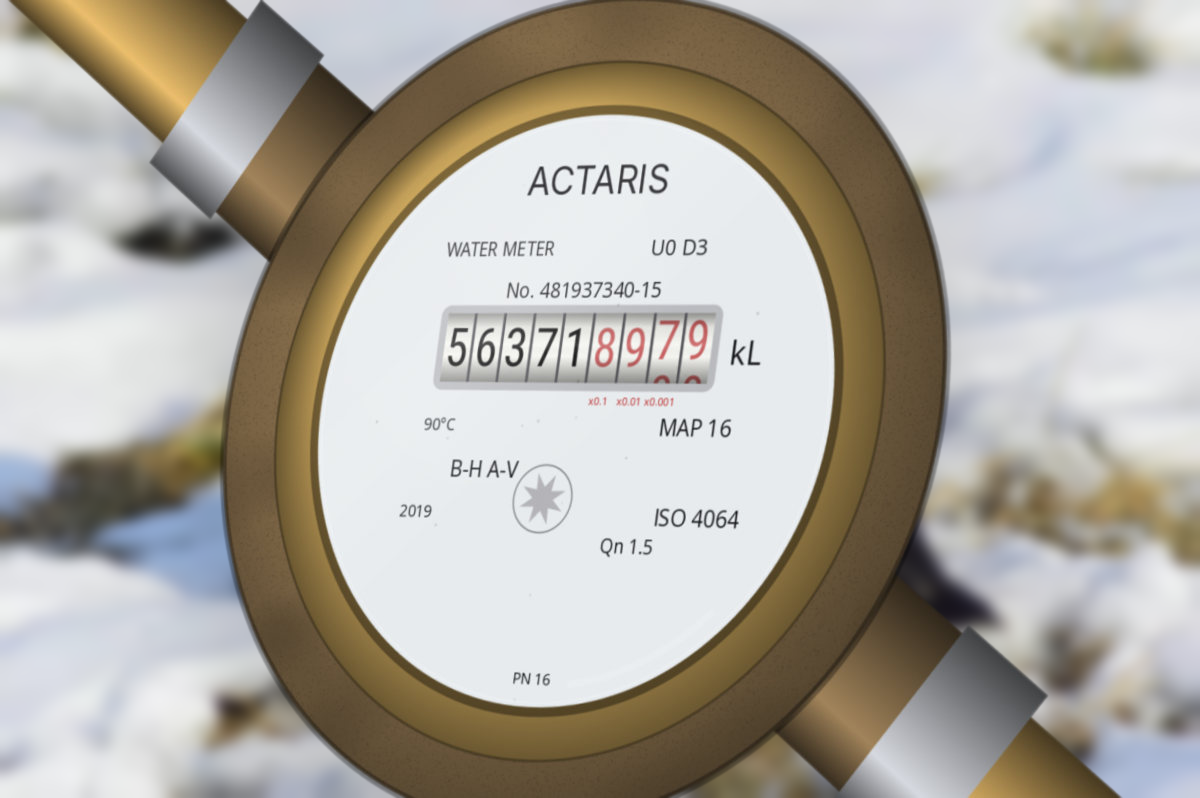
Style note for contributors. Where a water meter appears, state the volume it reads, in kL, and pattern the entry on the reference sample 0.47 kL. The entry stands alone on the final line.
56371.8979 kL
